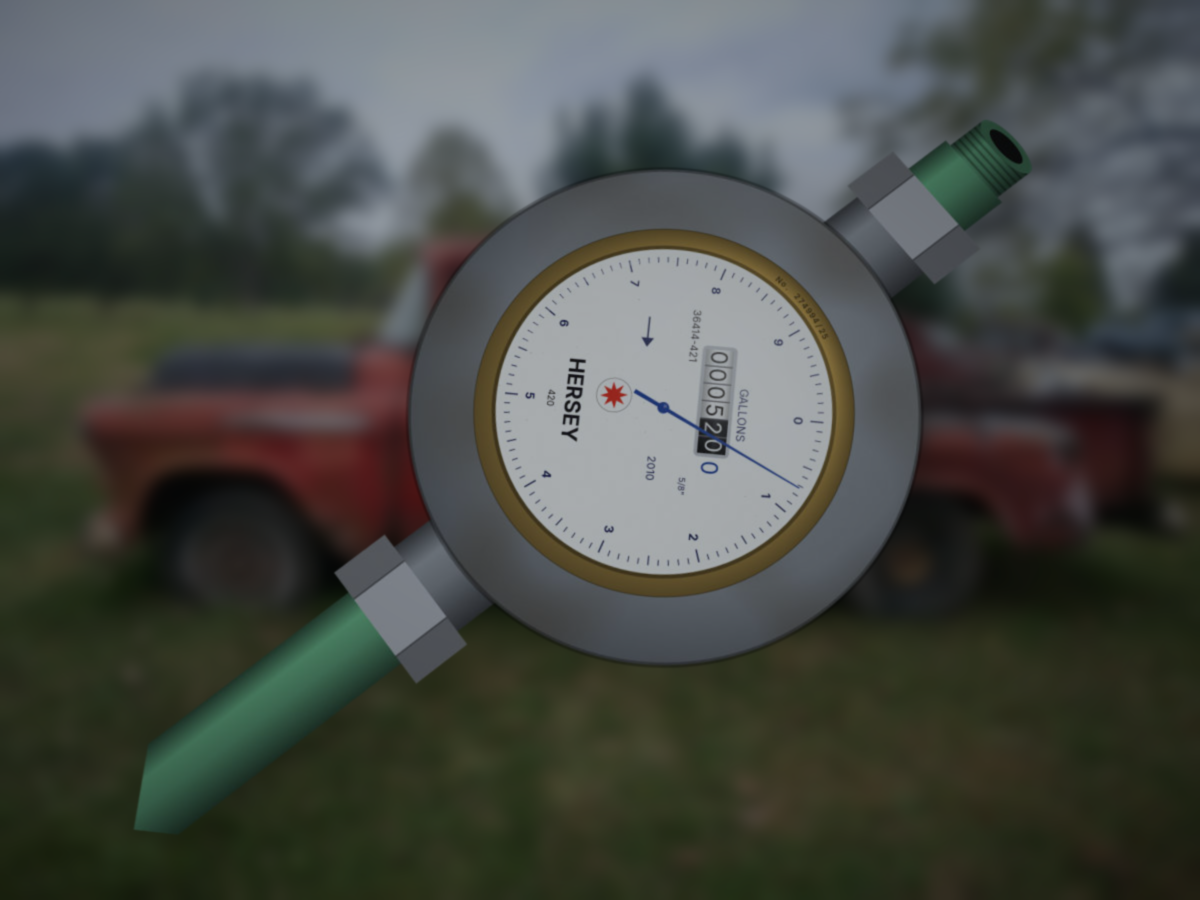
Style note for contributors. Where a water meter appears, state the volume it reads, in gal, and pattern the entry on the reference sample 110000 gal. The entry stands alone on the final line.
5200.7 gal
